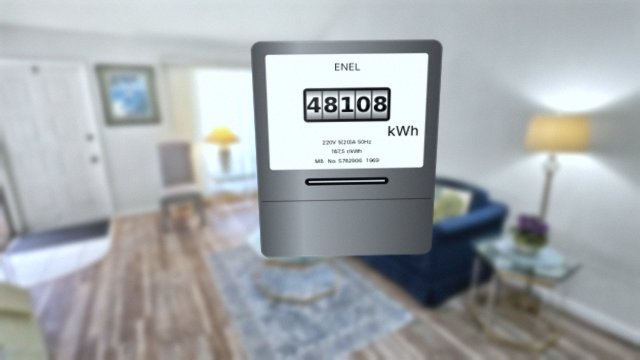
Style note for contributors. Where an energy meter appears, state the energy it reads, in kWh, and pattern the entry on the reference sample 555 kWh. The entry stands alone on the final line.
48108 kWh
